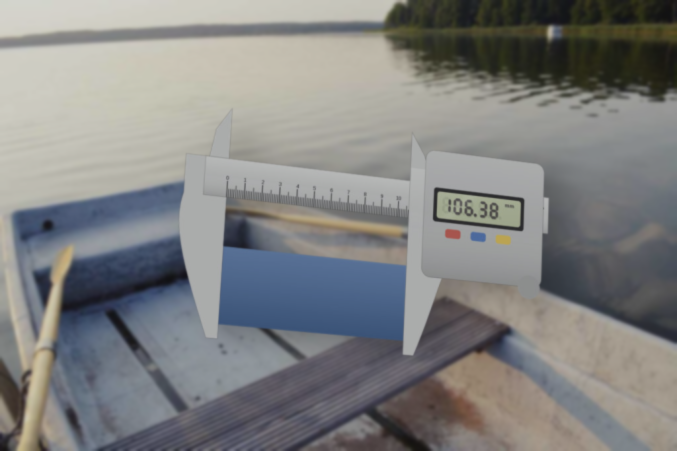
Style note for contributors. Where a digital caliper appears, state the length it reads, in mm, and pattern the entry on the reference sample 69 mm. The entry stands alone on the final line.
106.38 mm
